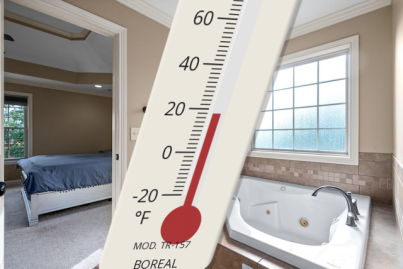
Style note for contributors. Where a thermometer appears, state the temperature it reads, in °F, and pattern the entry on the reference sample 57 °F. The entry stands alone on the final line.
18 °F
